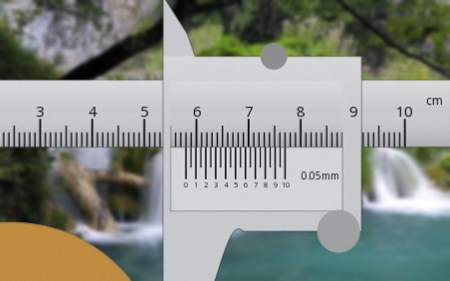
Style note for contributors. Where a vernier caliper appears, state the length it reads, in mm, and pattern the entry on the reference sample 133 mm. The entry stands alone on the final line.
58.0 mm
